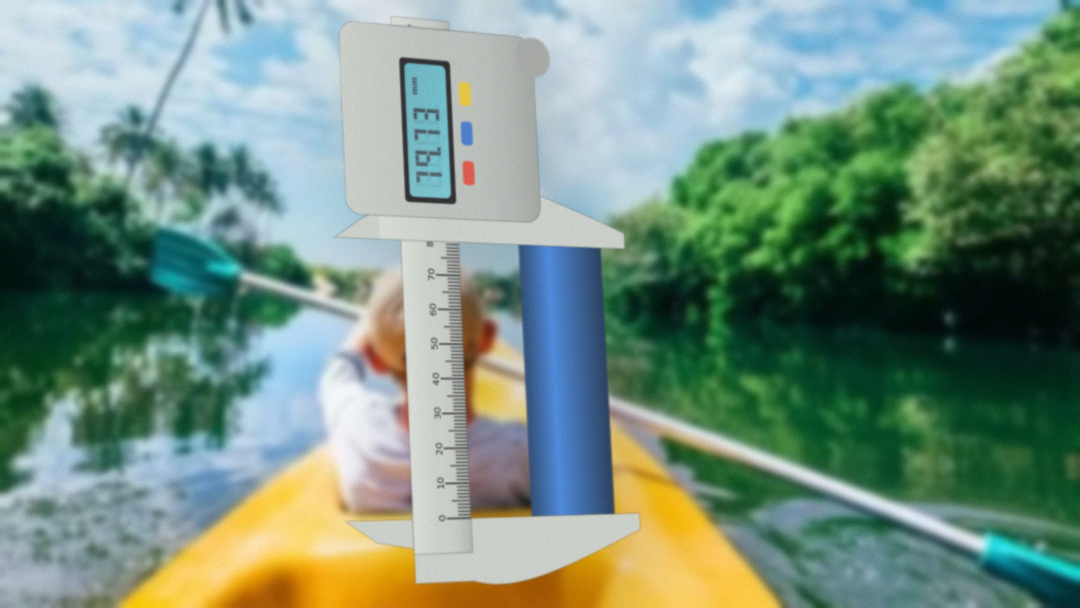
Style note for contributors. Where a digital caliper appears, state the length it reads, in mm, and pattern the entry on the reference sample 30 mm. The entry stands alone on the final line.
79.73 mm
